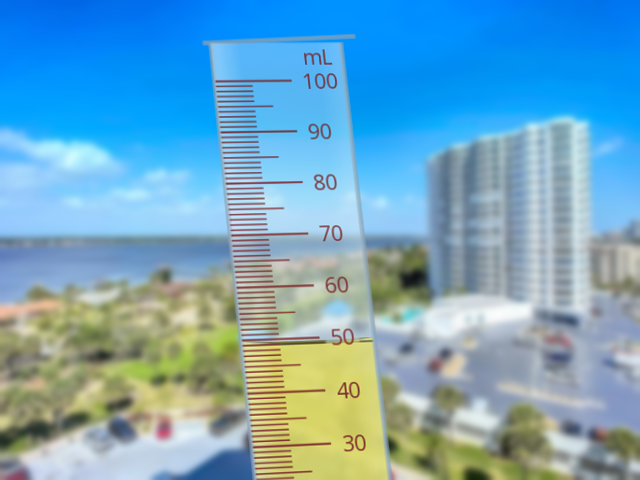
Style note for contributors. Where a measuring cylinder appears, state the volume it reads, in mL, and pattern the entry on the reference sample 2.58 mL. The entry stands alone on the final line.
49 mL
